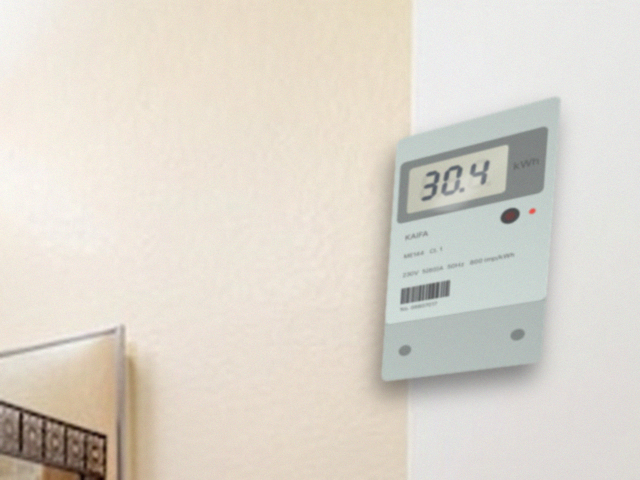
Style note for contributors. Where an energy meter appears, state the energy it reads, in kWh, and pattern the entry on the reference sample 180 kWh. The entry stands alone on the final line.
30.4 kWh
